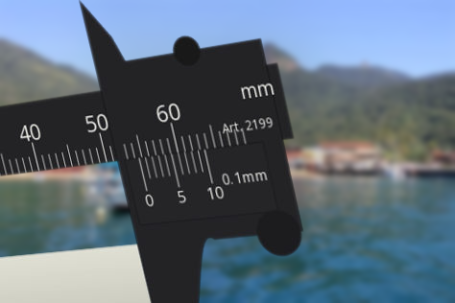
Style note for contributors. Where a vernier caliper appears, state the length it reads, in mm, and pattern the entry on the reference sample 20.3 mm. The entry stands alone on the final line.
54.6 mm
